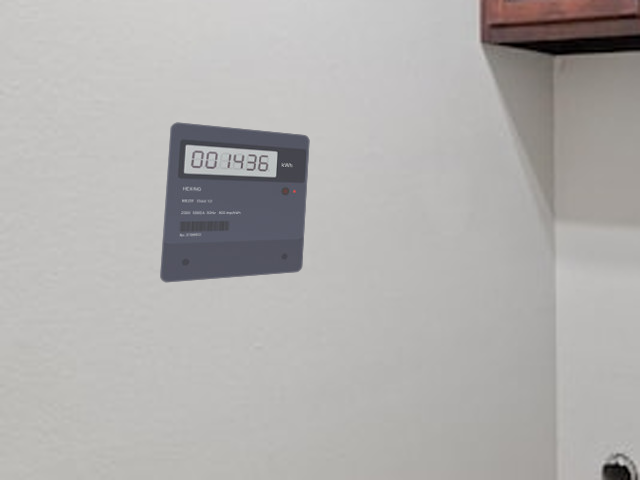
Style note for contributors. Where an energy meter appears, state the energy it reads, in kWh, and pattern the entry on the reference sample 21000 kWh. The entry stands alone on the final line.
1436 kWh
